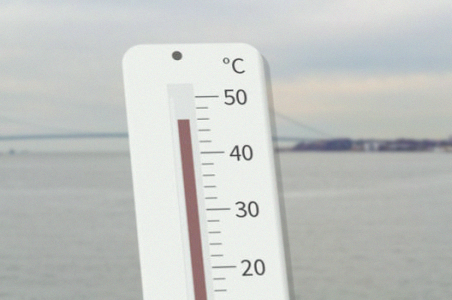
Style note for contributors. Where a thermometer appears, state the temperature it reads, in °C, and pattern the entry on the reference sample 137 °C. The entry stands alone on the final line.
46 °C
